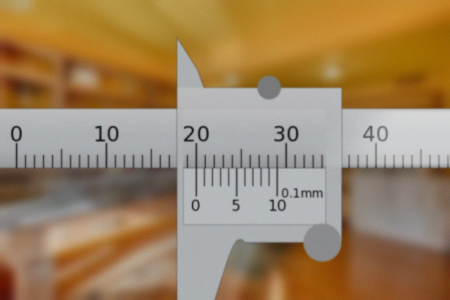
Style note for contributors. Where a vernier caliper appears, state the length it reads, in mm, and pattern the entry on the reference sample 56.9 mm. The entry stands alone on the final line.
20.0 mm
